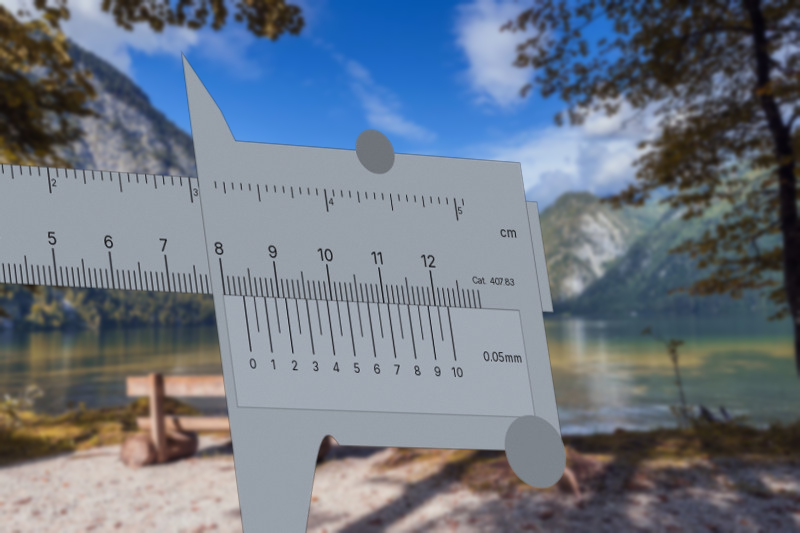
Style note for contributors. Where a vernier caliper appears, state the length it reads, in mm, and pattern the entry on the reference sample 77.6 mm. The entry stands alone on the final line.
83.5 mm
